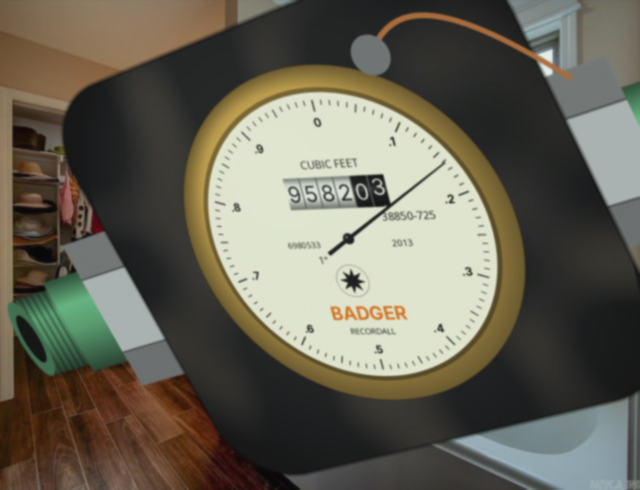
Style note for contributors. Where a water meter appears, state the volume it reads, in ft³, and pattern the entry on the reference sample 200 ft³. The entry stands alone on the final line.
958203.16 ft³
